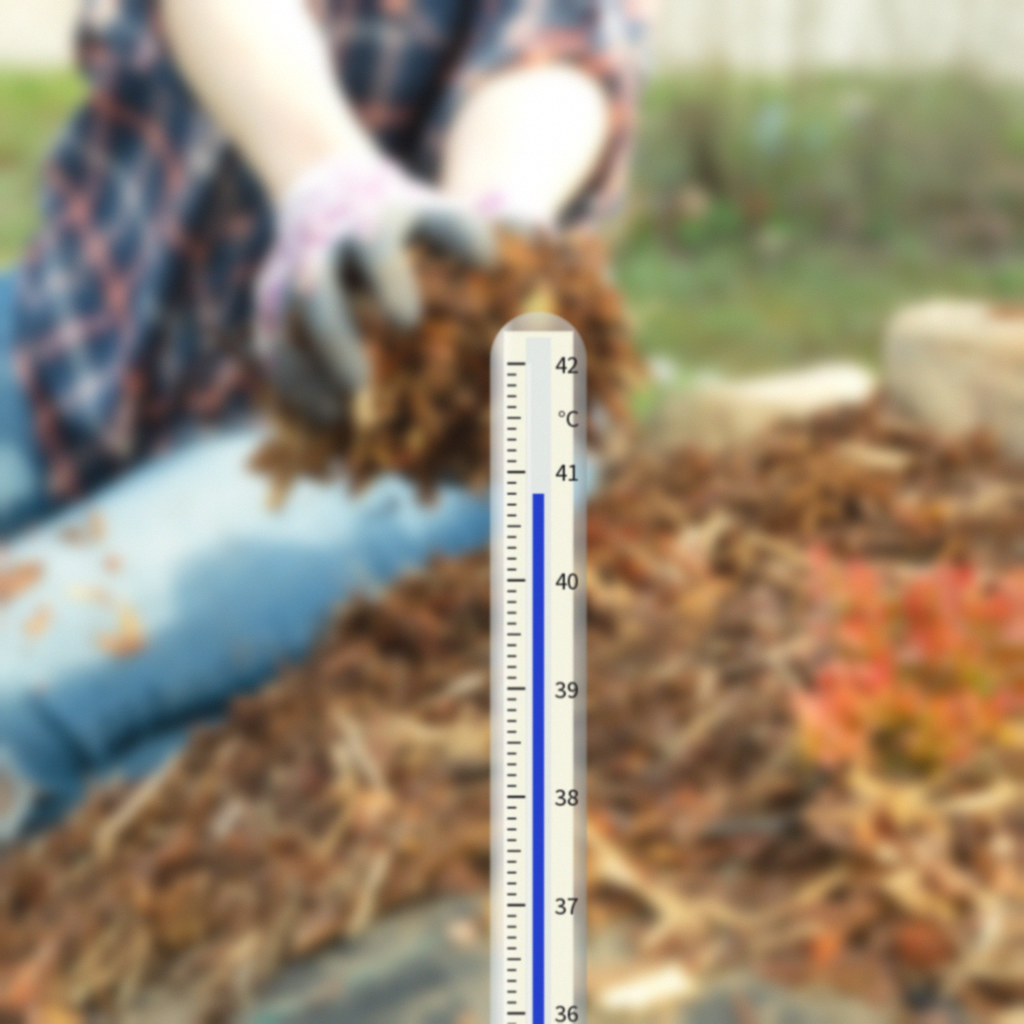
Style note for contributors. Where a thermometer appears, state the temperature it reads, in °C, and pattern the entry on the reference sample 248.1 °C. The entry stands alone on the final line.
40.8 °C
